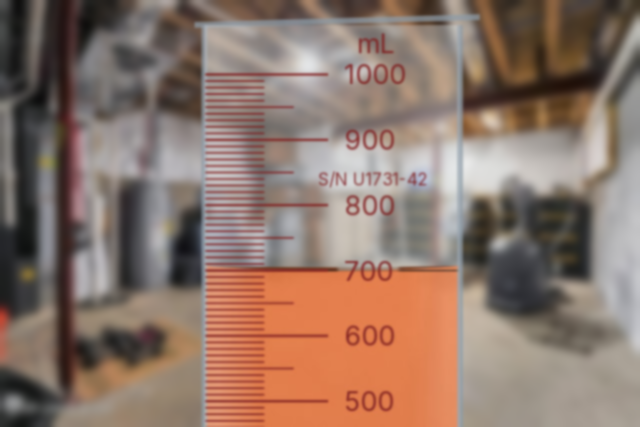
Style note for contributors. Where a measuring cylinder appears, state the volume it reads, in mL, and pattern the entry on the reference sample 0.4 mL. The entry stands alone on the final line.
700 mL
